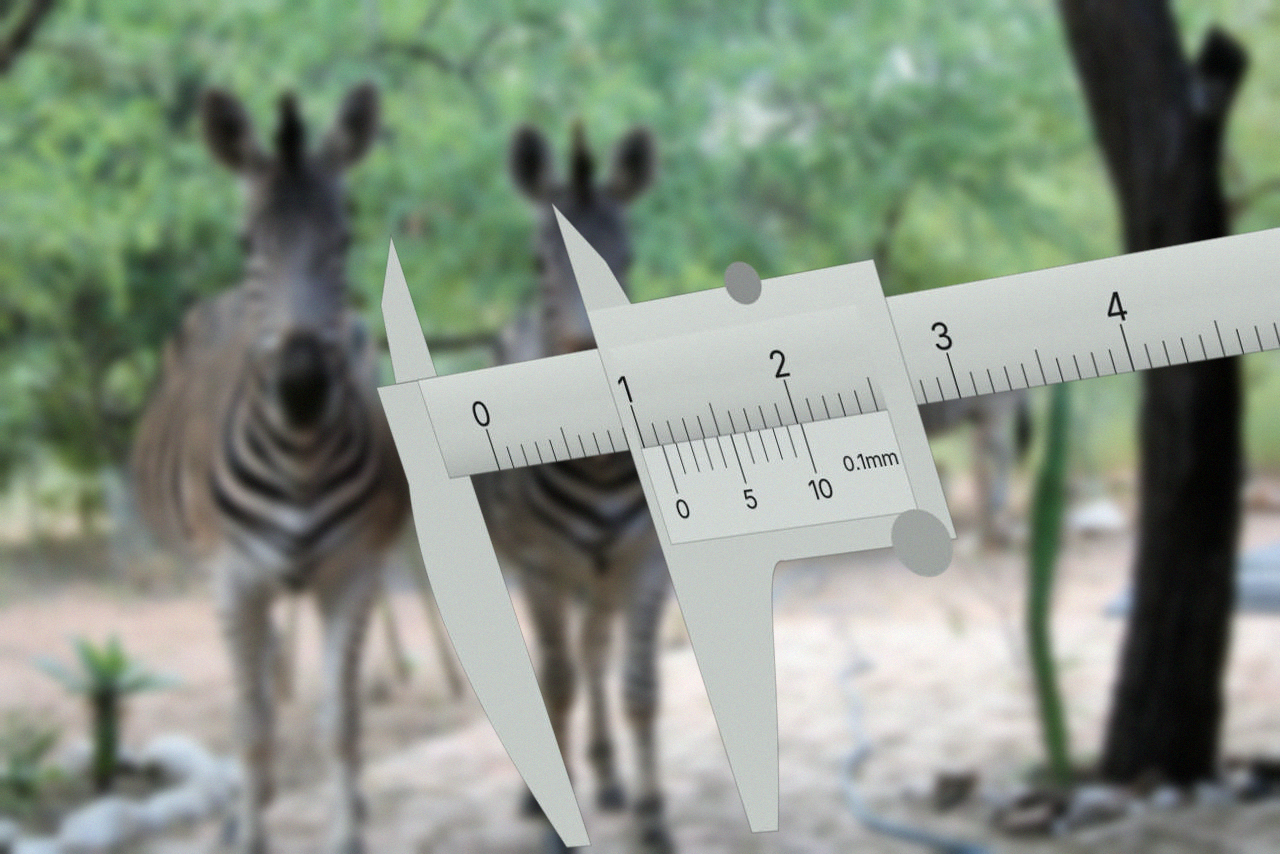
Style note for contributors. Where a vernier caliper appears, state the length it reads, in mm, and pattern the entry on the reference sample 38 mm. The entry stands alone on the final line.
11.2 mm
